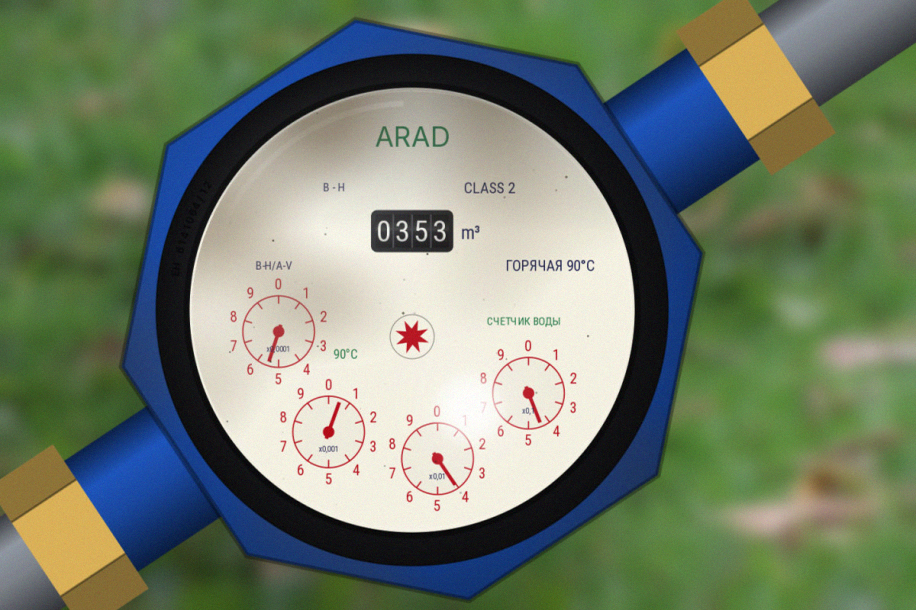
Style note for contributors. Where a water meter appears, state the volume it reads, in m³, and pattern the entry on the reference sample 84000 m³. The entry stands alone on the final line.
353.4405 m³
